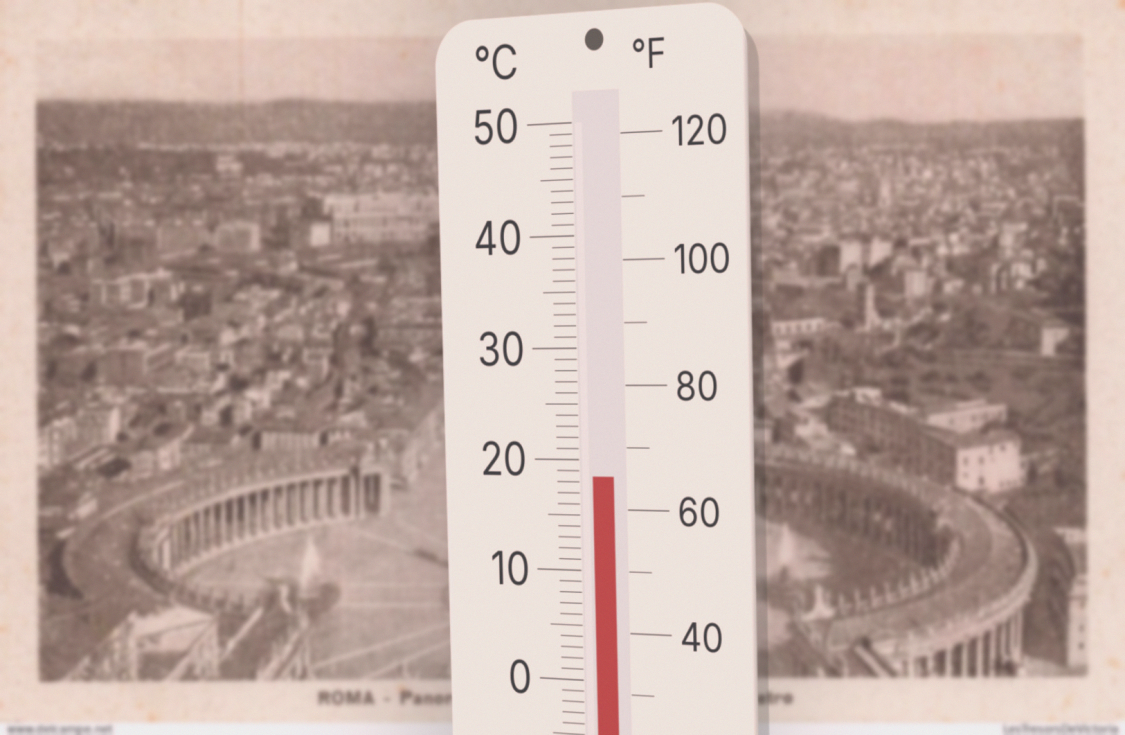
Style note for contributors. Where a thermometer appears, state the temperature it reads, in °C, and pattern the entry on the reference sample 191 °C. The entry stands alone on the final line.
18.5 °C
